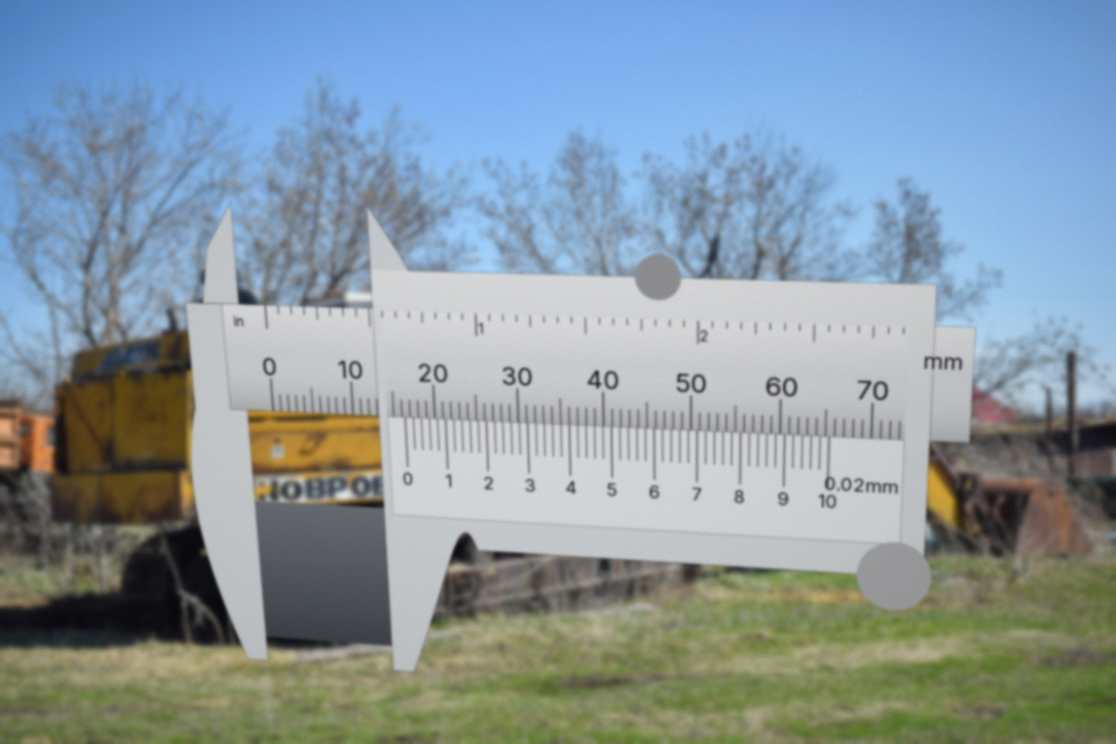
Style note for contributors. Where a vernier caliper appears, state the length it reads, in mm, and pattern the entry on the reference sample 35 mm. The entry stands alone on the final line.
16.4 mm
